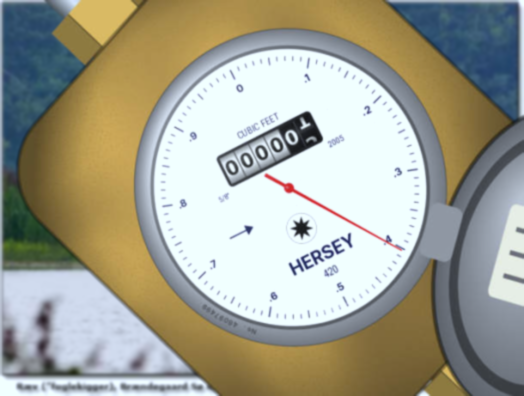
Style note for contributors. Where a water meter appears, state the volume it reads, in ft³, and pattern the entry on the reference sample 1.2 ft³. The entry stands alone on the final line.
1.40 ft³
